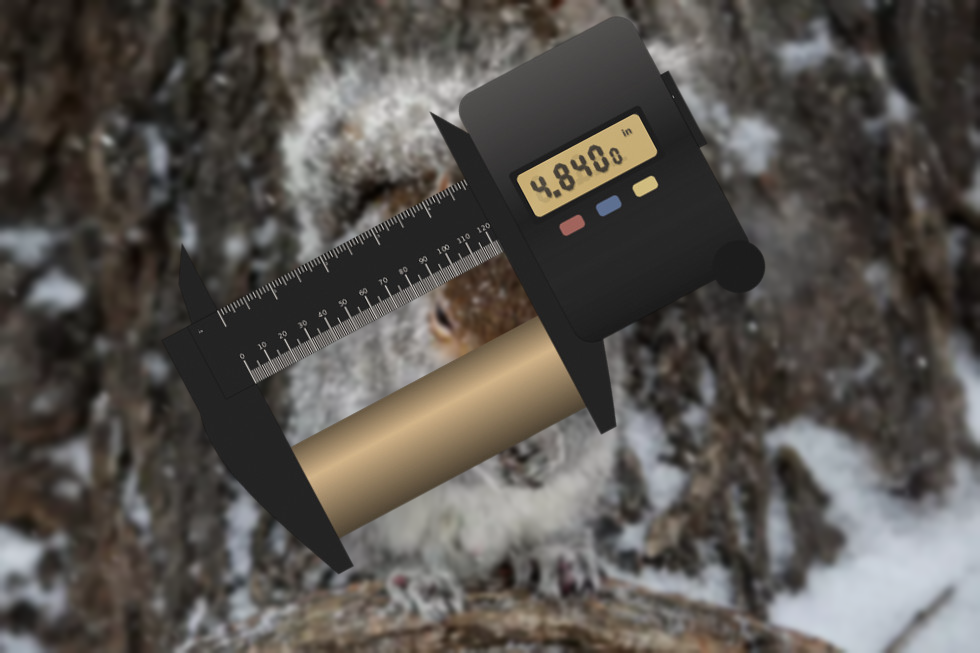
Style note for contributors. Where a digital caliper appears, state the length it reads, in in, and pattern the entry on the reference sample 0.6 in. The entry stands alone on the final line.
4.8400 in
